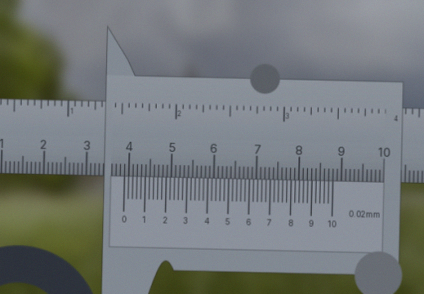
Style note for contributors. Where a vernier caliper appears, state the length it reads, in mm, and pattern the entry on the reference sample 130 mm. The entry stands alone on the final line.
39.0 mm
